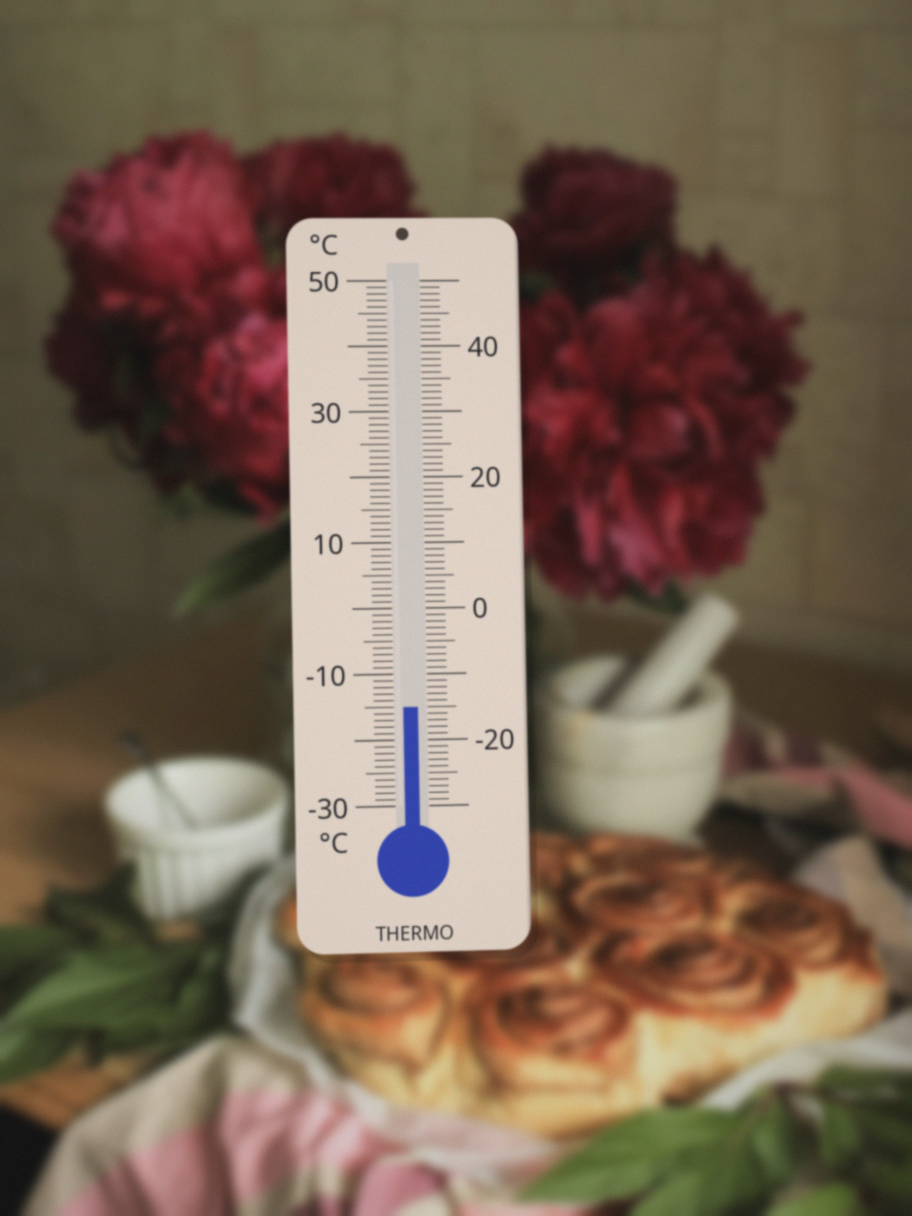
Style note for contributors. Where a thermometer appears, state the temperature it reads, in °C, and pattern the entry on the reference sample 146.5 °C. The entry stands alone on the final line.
-15 °C
